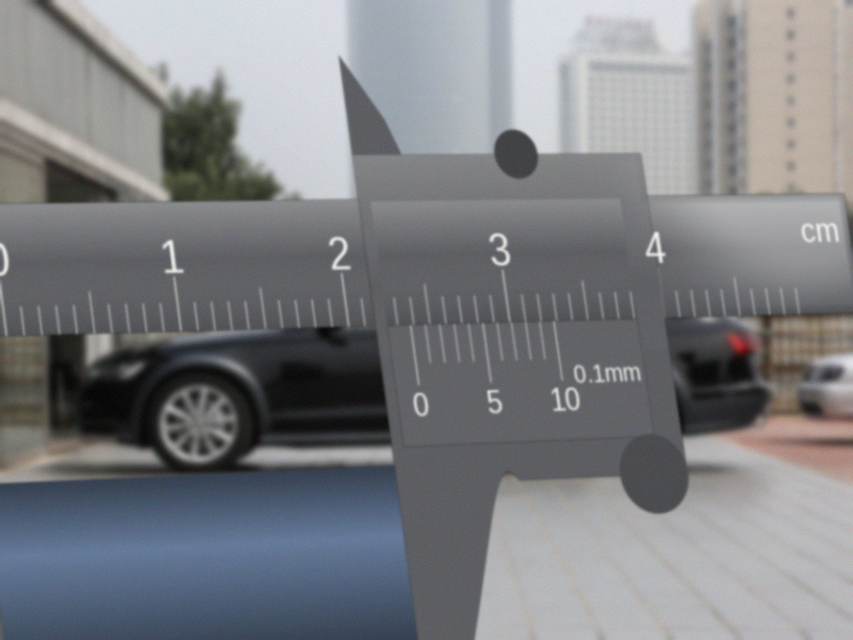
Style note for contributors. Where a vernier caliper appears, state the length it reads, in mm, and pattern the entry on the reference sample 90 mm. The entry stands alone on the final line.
23.8 mm
